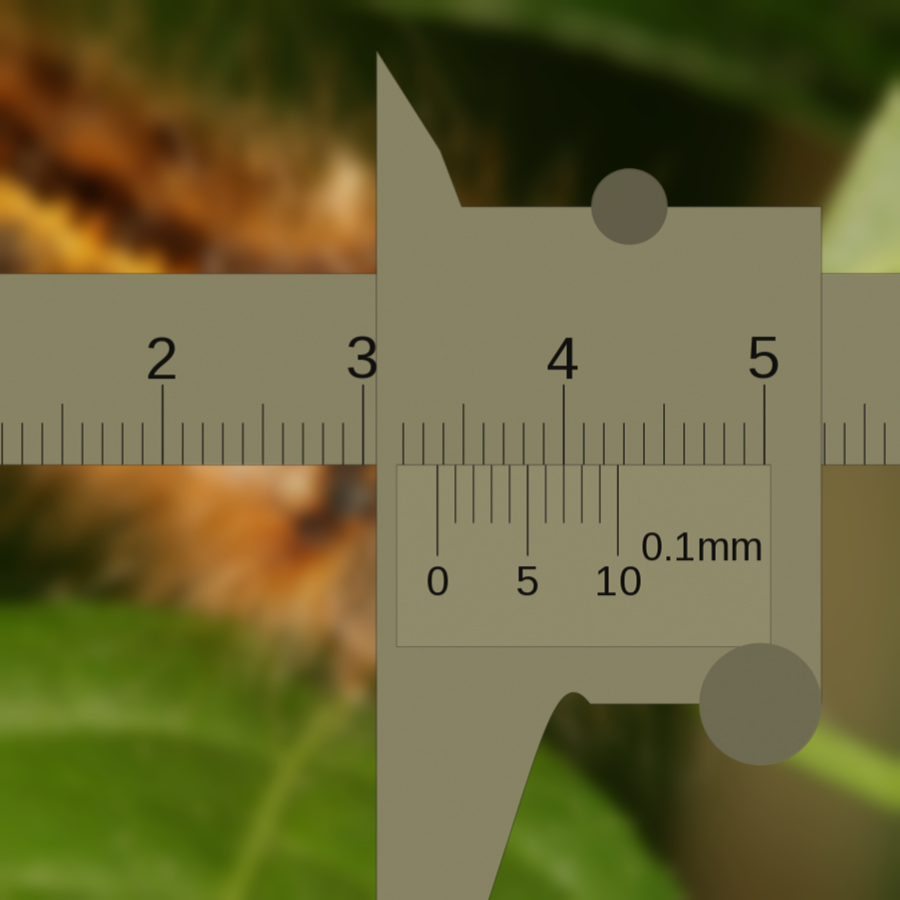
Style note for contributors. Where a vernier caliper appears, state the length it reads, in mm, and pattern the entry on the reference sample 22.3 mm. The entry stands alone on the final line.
33.7 mm
